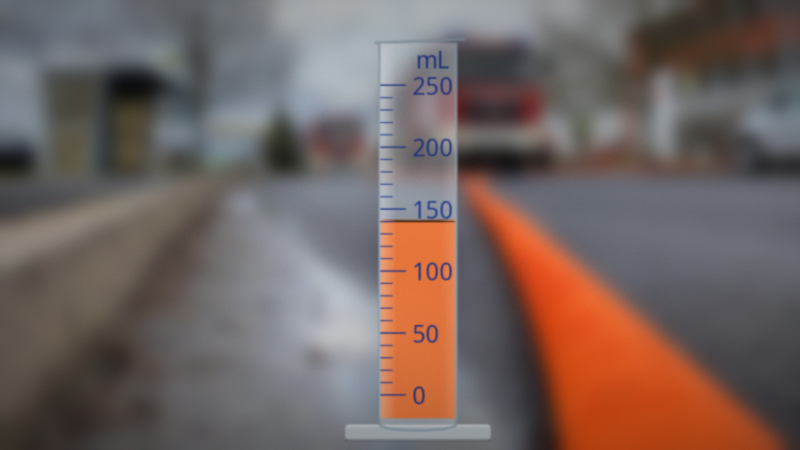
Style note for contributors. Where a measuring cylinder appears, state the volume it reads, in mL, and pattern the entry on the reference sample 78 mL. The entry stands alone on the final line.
140 mL
